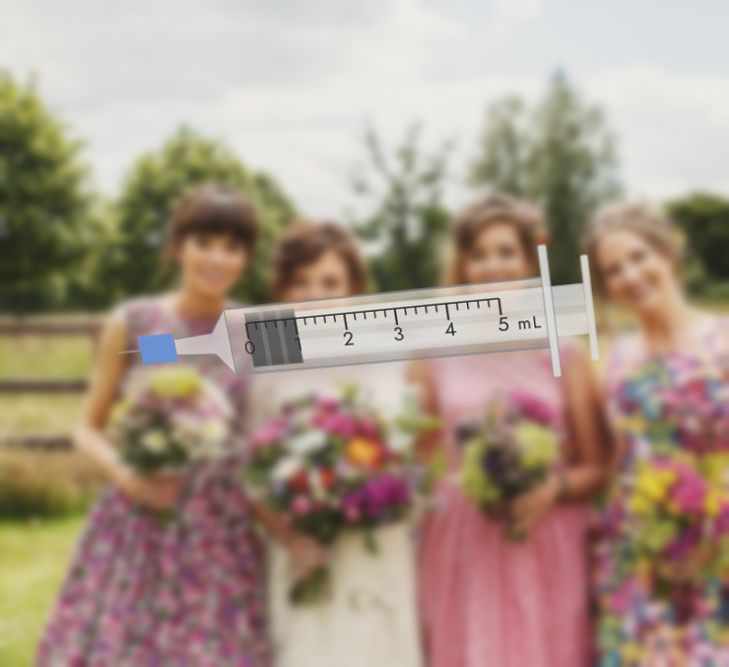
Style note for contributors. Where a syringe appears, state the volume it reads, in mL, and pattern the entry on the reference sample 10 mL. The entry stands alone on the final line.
0 mL
